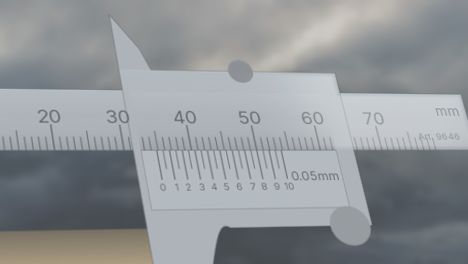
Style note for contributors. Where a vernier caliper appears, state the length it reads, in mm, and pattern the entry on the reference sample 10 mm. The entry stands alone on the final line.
34.8 mm
